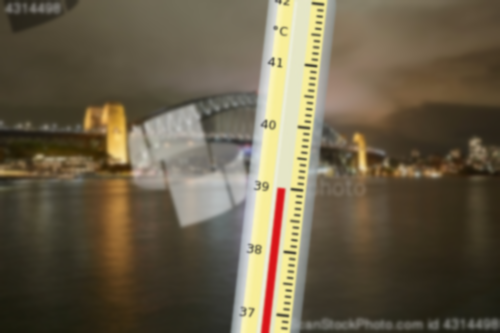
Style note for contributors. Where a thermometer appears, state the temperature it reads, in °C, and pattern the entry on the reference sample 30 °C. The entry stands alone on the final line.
39 °C
